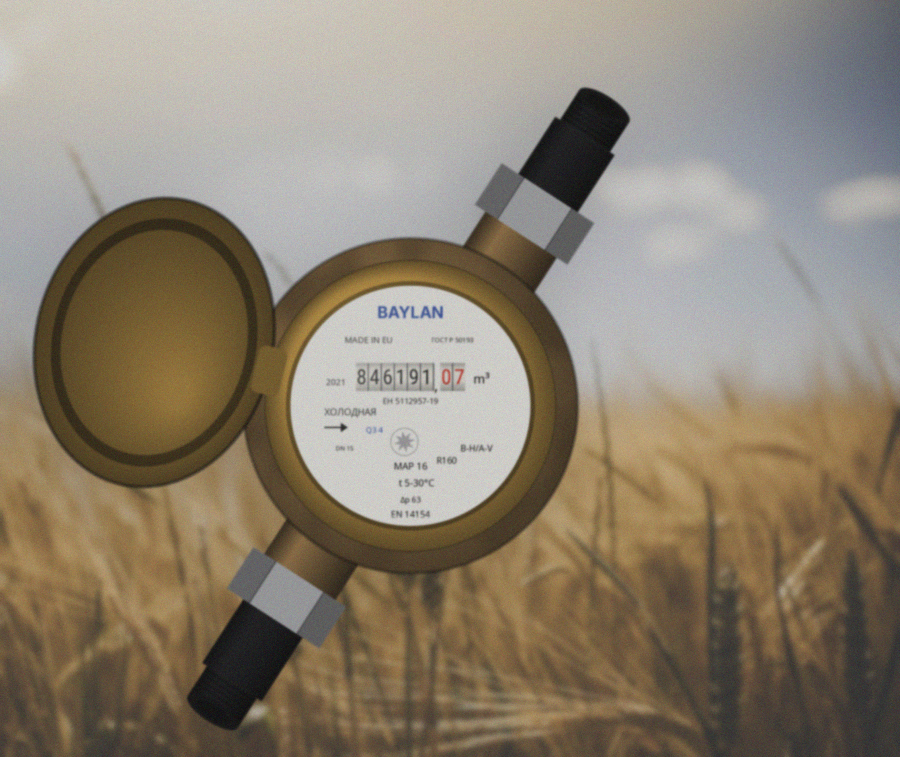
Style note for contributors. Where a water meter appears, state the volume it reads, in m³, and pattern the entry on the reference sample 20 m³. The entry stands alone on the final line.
846191.07 m³
